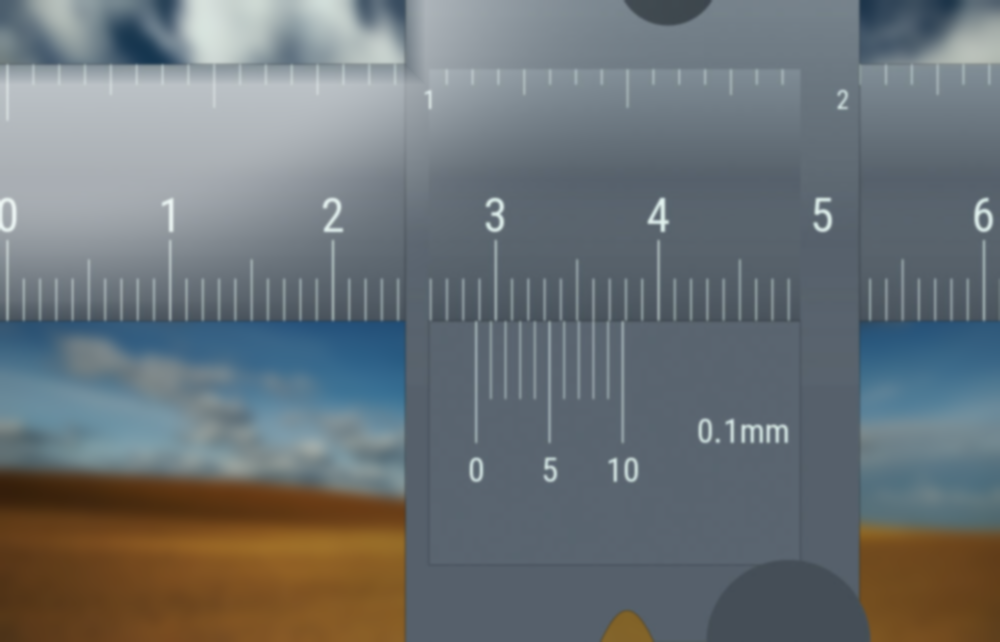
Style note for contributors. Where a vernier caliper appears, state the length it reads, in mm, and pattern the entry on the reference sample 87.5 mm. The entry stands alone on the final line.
28.8 mm
